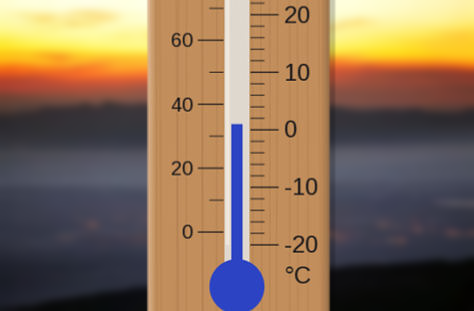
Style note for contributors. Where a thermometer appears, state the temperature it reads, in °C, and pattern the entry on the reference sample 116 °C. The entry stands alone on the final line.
1 °C
